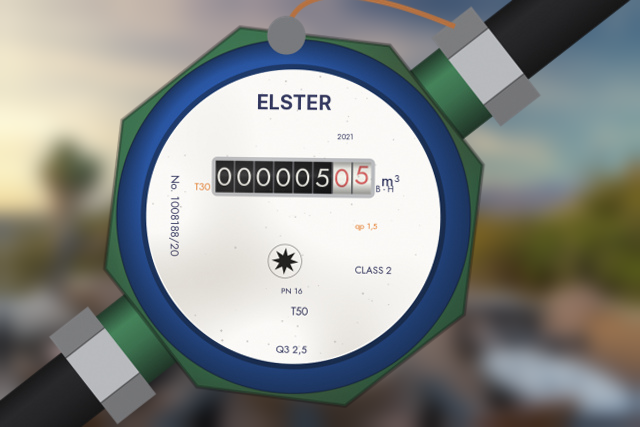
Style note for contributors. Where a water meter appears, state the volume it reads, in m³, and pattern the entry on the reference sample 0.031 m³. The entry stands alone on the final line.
5.05 m³
